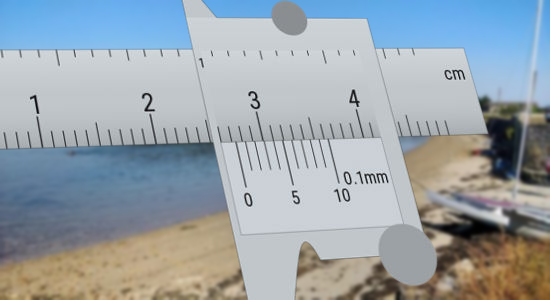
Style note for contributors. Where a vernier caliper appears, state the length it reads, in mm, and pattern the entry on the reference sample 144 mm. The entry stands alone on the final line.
27.4 mm
